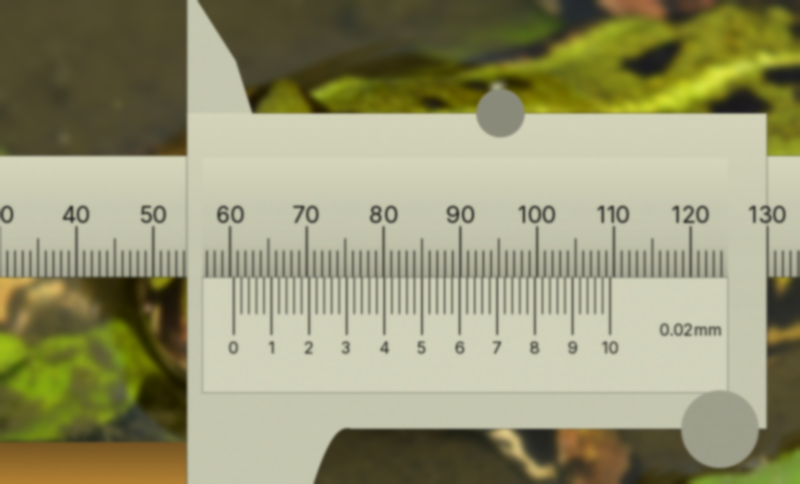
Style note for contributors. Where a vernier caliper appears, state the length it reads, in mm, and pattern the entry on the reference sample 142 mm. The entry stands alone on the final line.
60.5 mm
